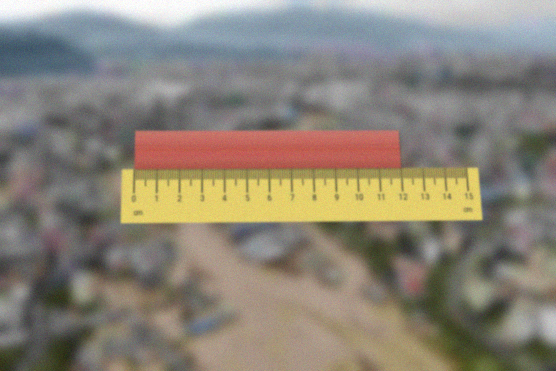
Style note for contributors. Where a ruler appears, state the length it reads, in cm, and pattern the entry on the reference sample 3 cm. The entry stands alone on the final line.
12 cm
